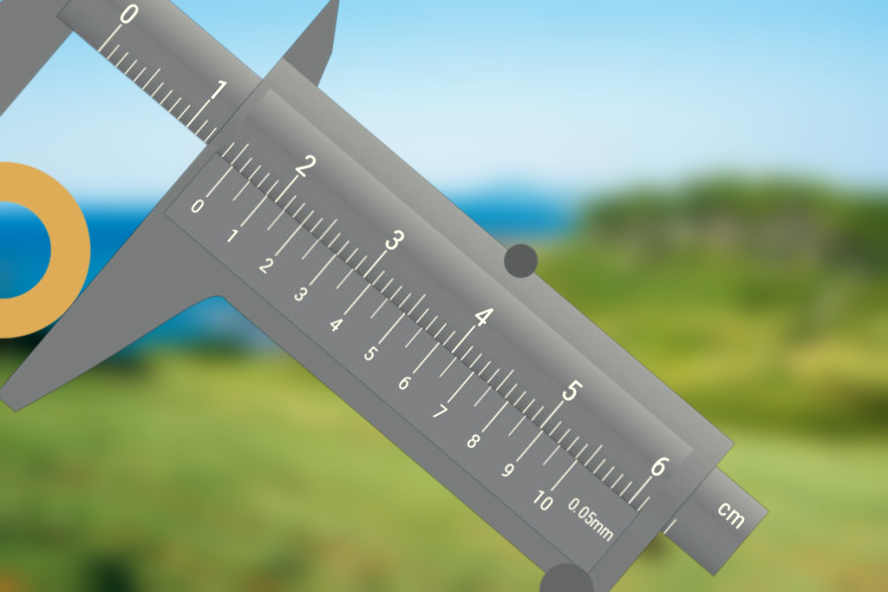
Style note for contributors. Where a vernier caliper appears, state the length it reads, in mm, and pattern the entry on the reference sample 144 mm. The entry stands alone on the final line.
15.2 mm
